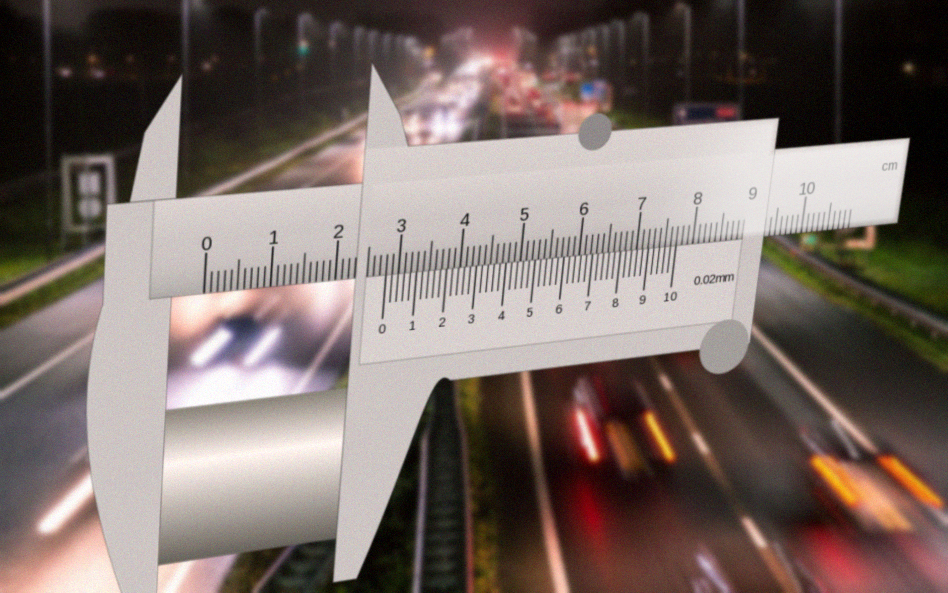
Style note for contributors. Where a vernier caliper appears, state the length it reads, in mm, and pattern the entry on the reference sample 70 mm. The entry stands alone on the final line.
28.0 mm
